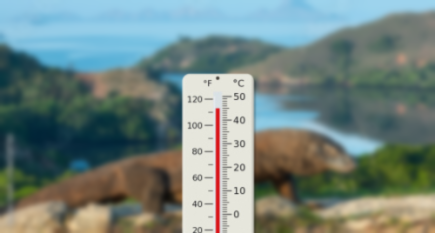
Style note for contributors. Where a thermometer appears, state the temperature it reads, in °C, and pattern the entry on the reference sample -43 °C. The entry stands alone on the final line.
45 °C
